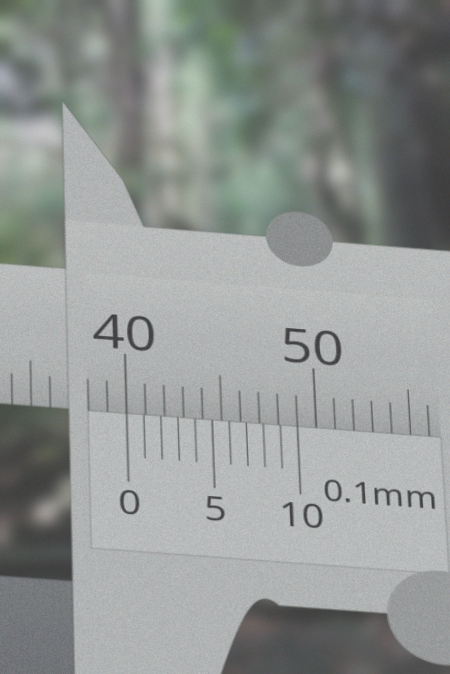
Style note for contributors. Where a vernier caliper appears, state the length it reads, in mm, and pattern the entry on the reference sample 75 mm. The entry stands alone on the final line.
40.0 mm
